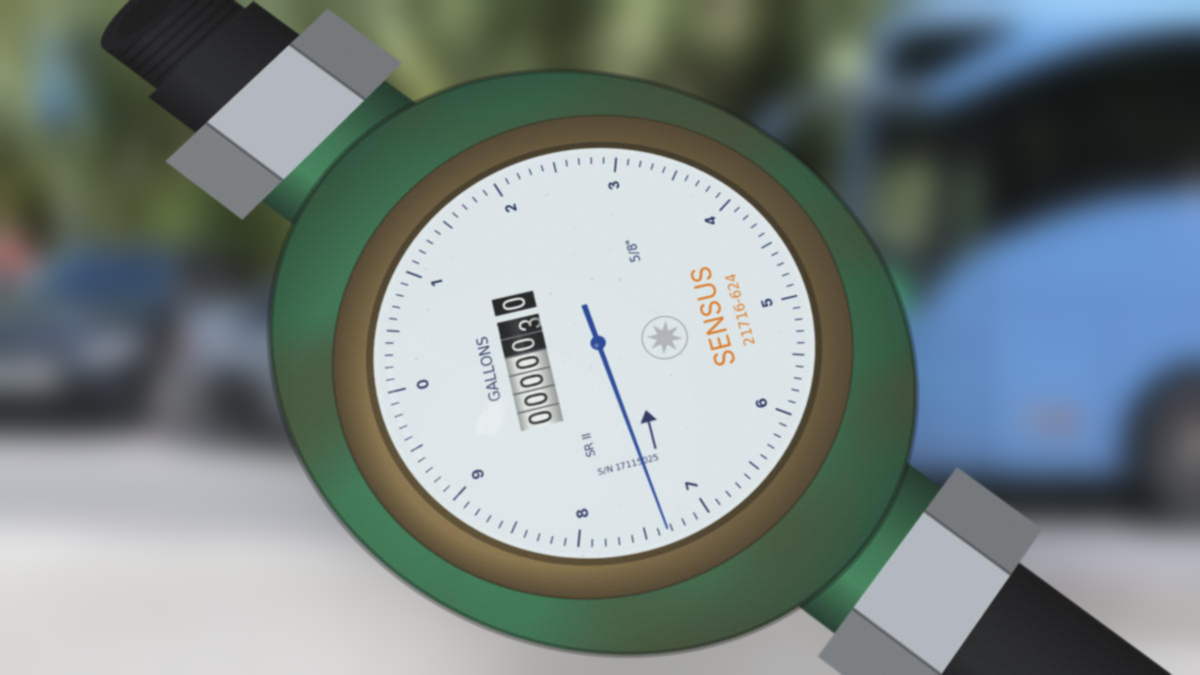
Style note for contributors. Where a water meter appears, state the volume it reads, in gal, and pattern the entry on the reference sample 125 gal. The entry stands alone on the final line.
27.3 gal
